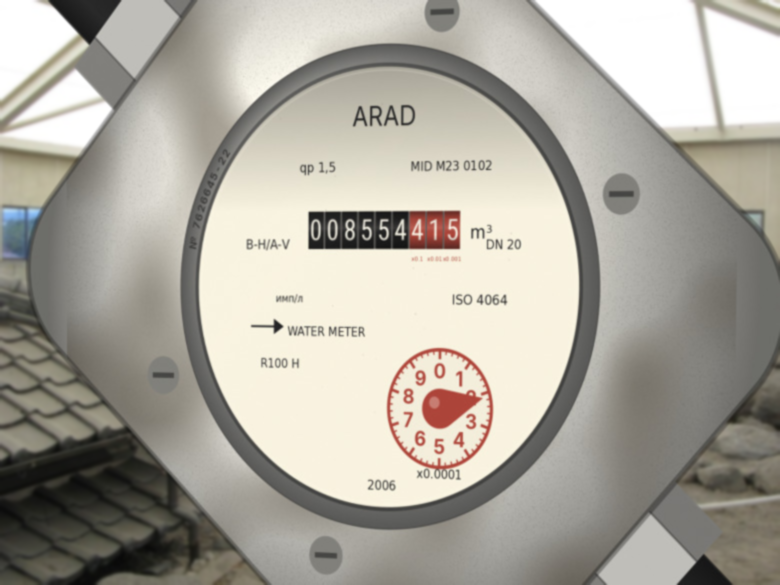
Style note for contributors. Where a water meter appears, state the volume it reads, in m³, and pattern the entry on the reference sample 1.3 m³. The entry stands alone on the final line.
8554.4152 m³
